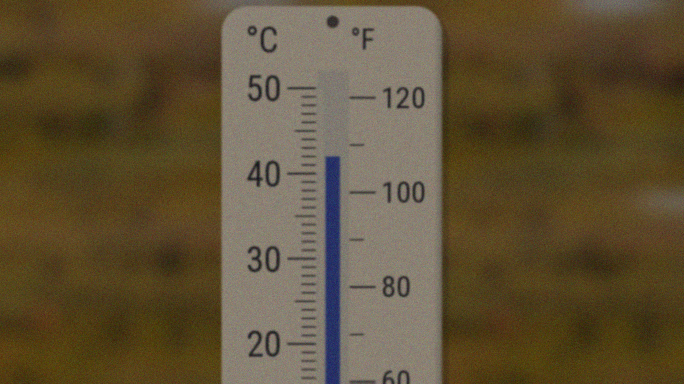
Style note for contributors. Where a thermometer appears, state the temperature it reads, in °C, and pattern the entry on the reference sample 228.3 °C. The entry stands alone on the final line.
42 °C
